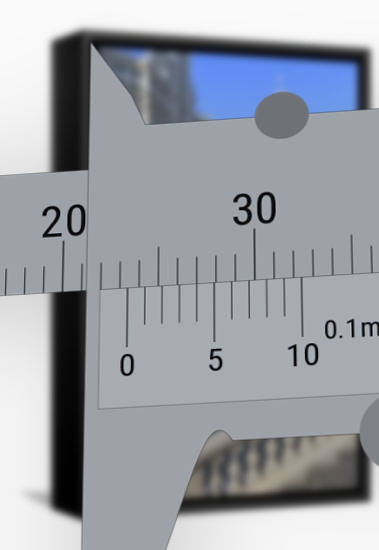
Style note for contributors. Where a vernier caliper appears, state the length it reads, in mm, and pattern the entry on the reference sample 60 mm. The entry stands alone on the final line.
23.4 mm
